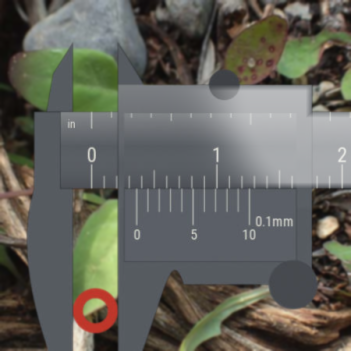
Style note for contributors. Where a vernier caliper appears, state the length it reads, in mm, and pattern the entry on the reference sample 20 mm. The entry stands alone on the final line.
3.6 mm
